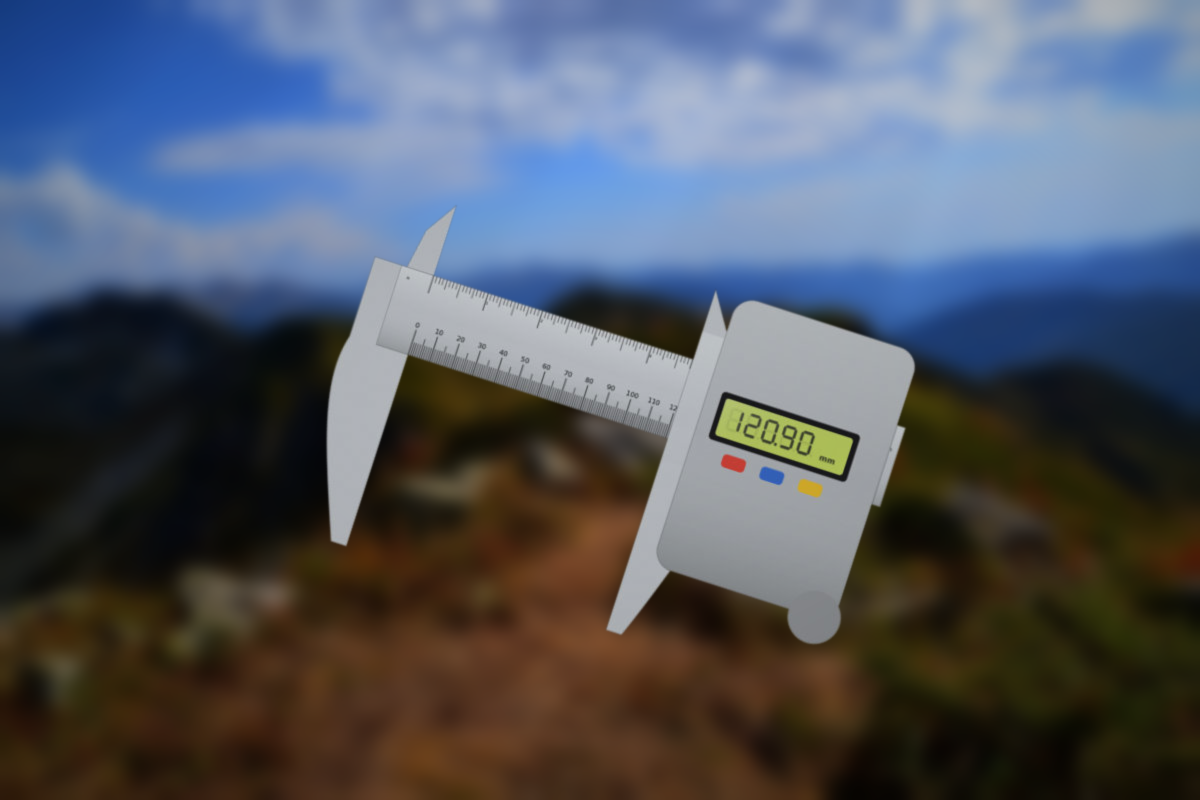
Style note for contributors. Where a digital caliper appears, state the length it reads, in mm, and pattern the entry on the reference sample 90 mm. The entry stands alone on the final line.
120.90 mm
